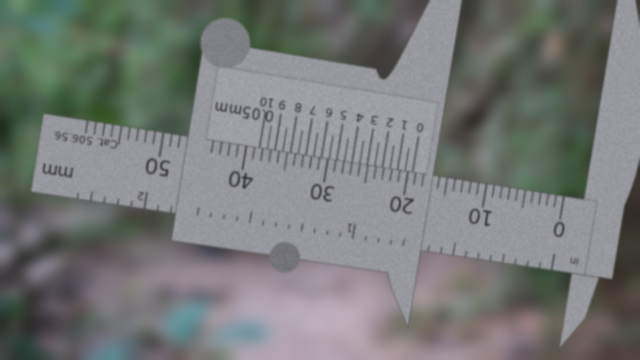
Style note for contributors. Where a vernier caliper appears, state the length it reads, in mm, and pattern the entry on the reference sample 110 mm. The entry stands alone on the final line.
19.4 mm
